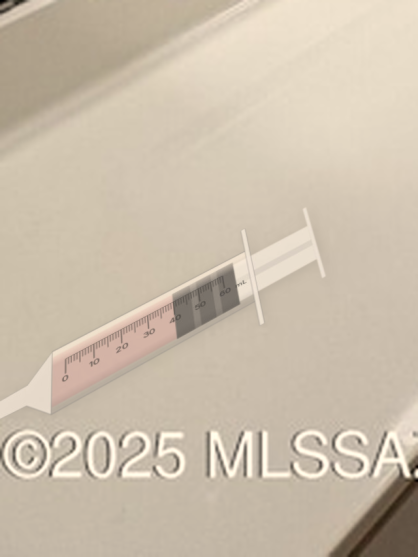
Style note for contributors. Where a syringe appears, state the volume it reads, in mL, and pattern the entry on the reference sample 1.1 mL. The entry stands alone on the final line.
40 mL
